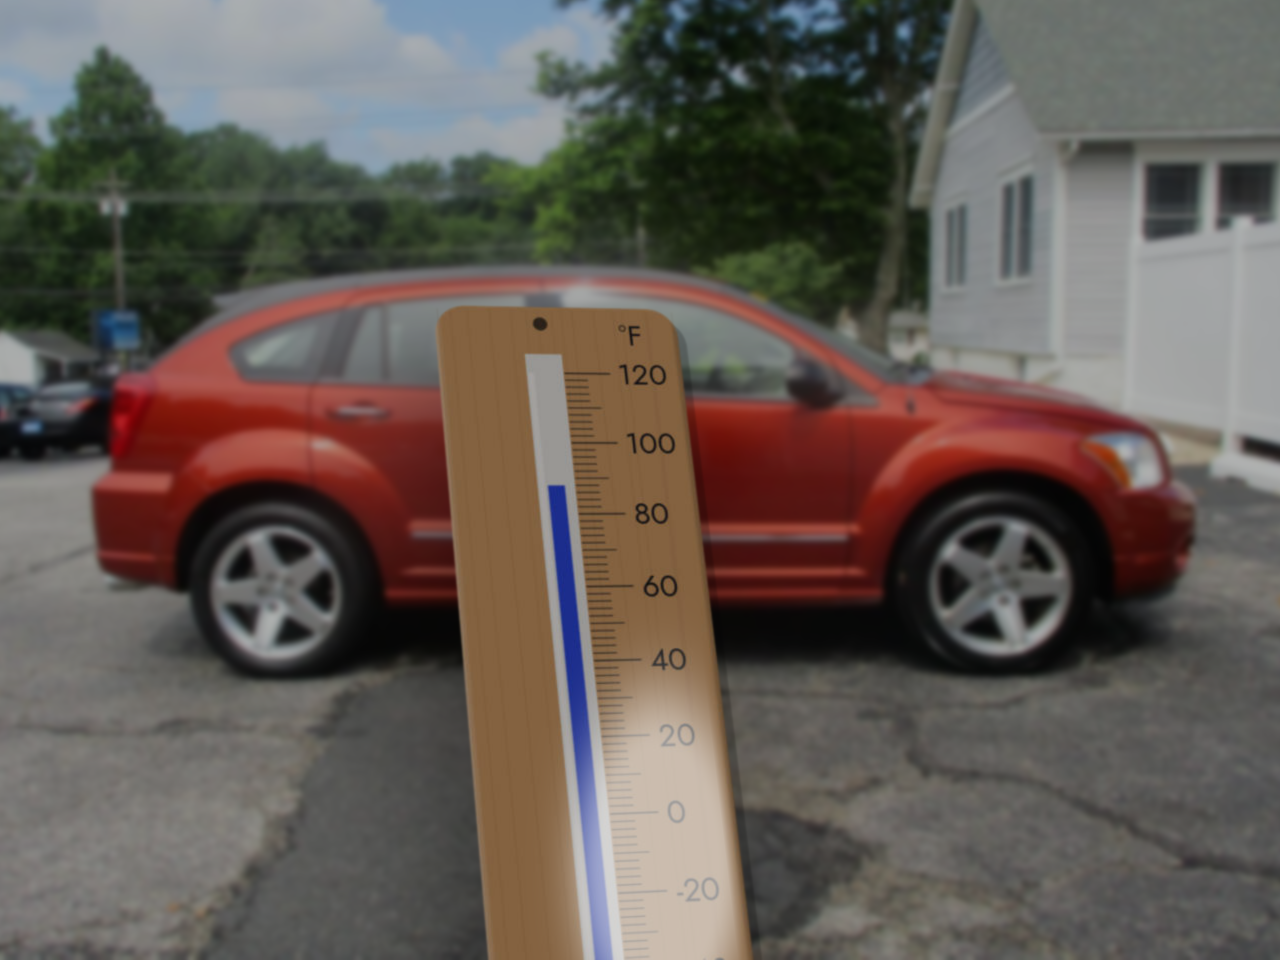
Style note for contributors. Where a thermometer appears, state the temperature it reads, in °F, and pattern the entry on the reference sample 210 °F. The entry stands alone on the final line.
88 °F
